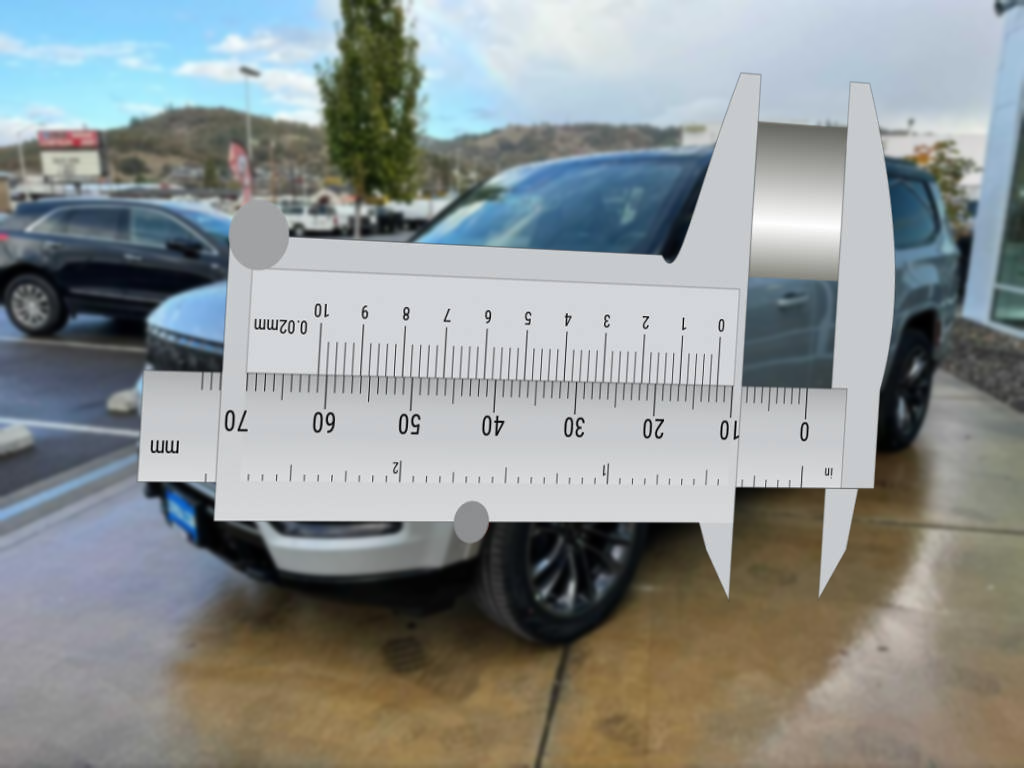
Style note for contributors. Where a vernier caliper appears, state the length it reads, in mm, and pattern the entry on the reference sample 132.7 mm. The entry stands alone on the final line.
12.0 mm
